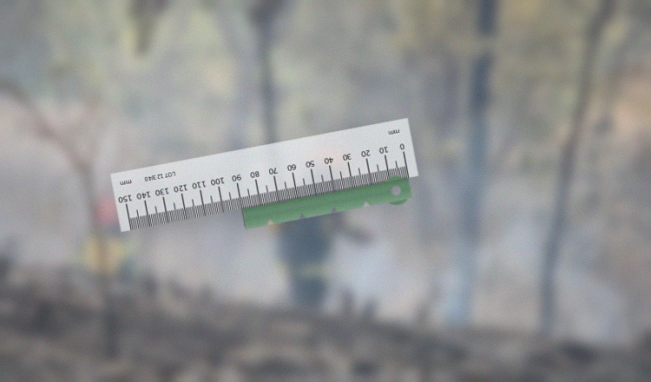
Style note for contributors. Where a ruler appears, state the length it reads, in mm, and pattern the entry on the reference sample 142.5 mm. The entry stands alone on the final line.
90 mm
